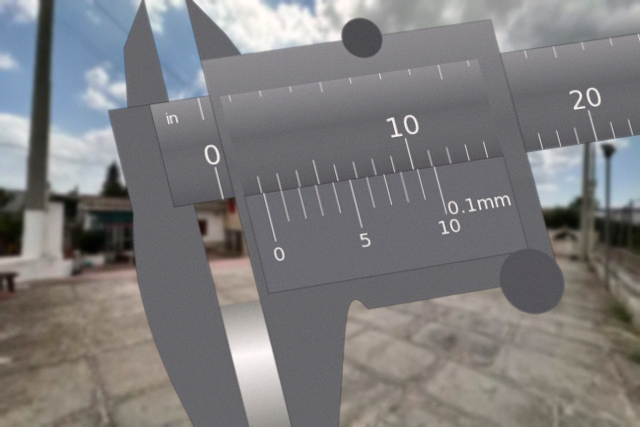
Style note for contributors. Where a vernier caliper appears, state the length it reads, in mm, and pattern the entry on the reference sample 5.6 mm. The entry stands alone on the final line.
2.1 mm
